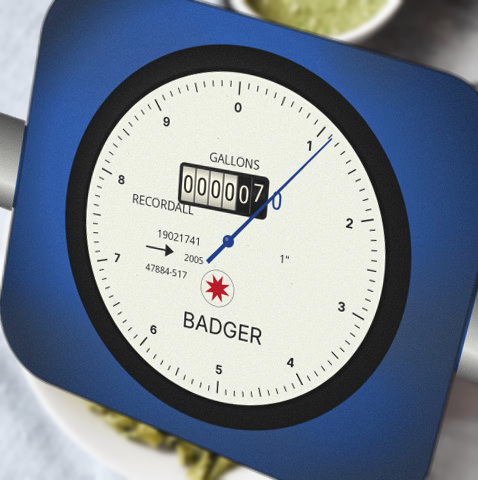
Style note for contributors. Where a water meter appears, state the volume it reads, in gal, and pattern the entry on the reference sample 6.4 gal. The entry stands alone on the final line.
71.1 gal
